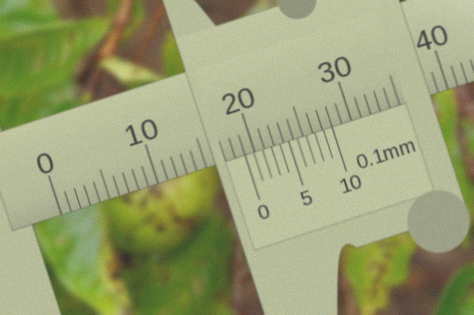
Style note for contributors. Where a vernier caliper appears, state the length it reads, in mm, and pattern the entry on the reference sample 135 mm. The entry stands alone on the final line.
19.0 mm
